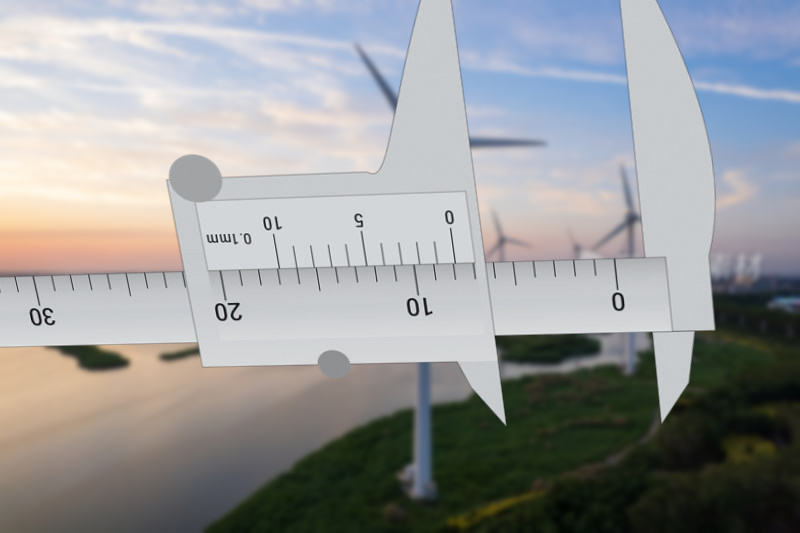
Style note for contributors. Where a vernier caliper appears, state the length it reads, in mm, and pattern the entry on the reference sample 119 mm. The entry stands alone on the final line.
7.9 mm
